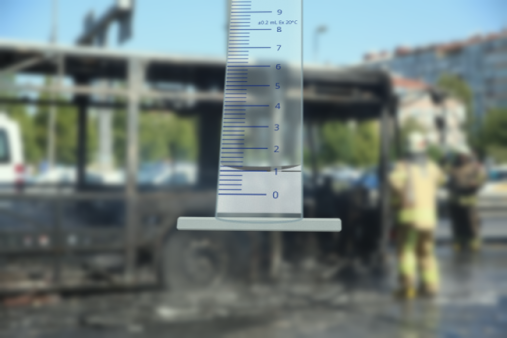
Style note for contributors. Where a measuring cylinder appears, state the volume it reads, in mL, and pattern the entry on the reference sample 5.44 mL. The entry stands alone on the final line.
1 mL
